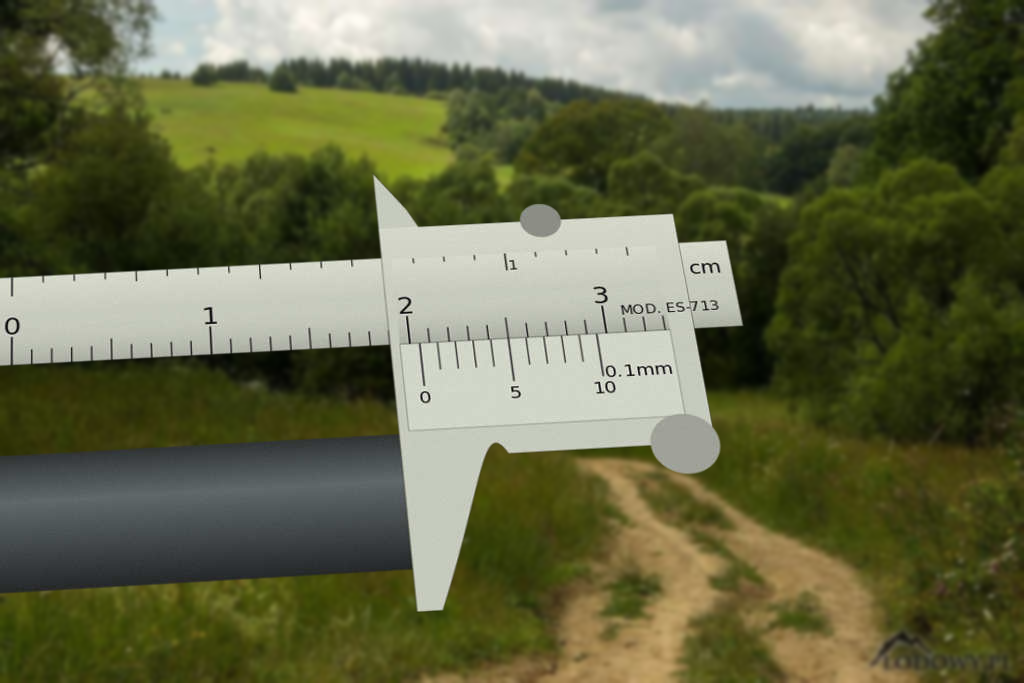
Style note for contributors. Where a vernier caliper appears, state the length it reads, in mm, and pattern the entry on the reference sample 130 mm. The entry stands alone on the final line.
20.5 mm
